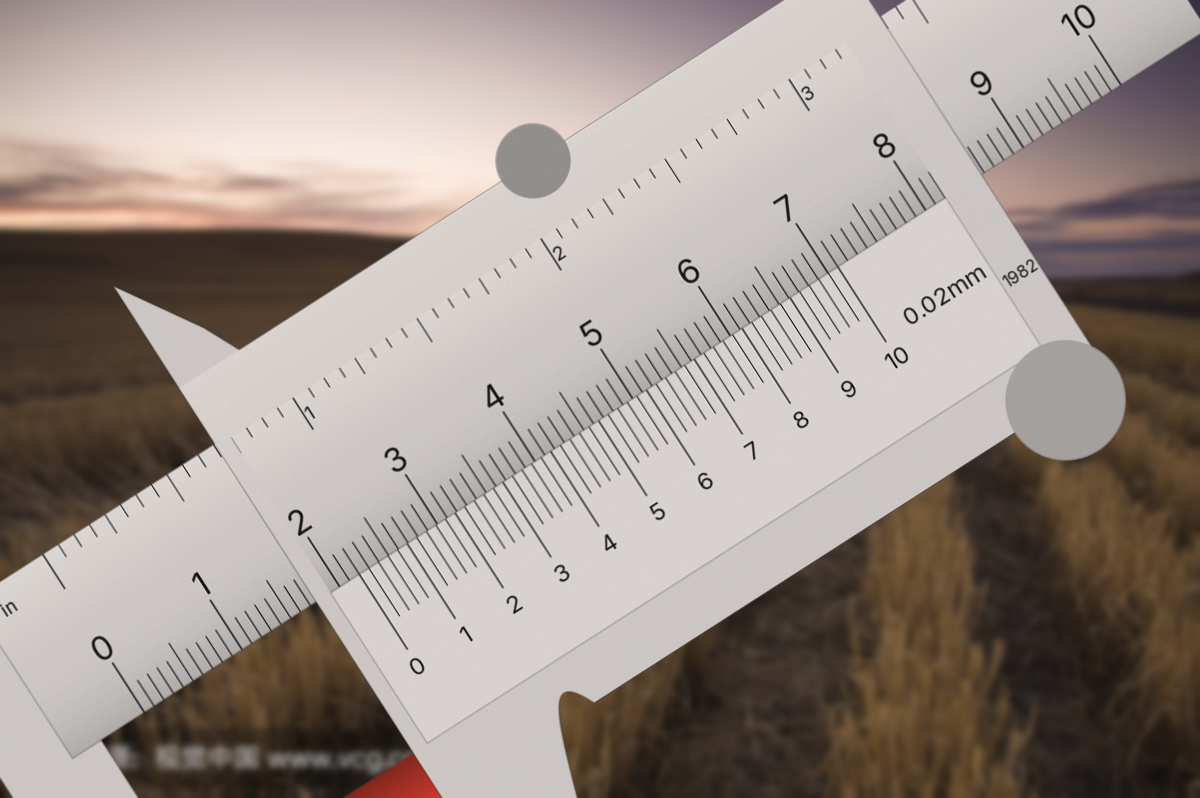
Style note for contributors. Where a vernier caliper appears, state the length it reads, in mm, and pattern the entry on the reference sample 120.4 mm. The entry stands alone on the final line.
22.0 mm
